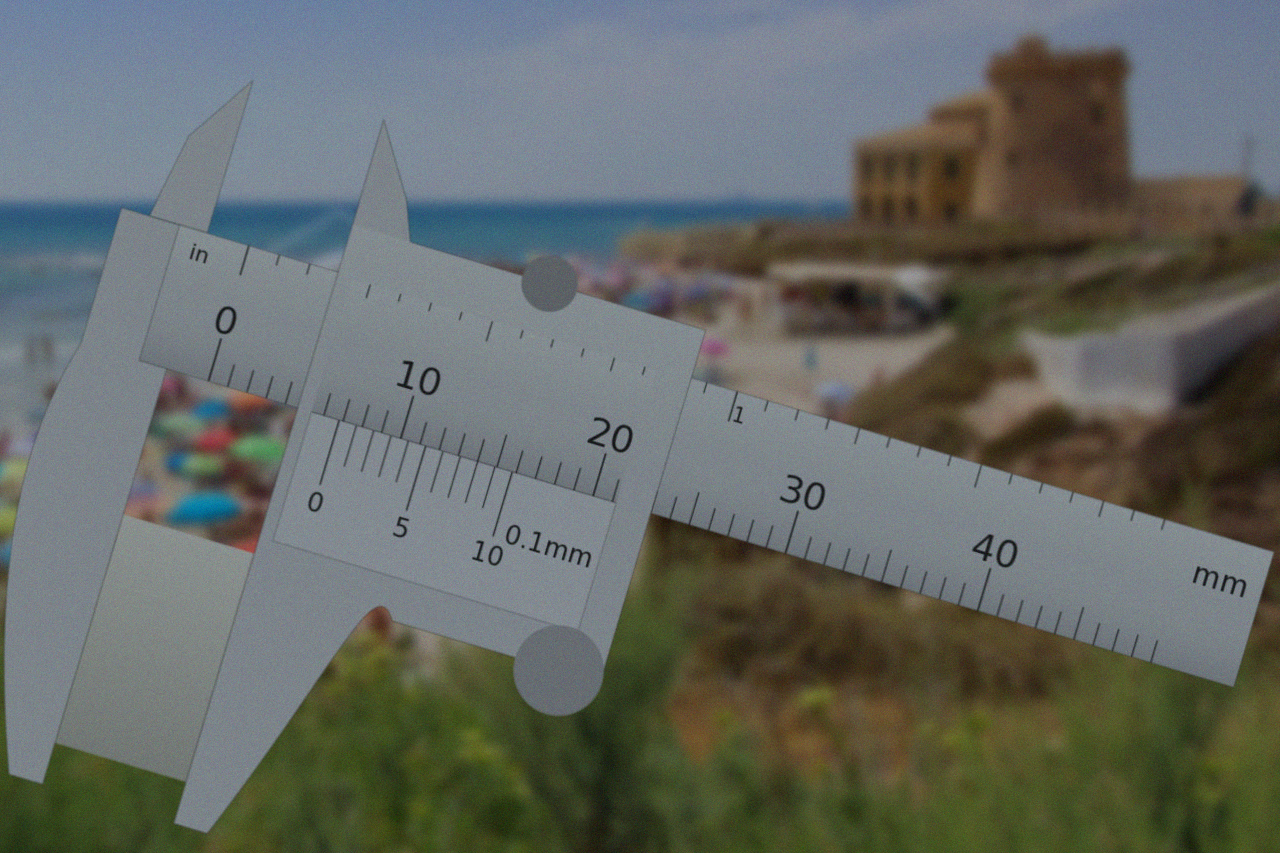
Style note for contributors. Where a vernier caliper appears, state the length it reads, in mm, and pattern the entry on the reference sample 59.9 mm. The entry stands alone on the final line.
6.8 mm
